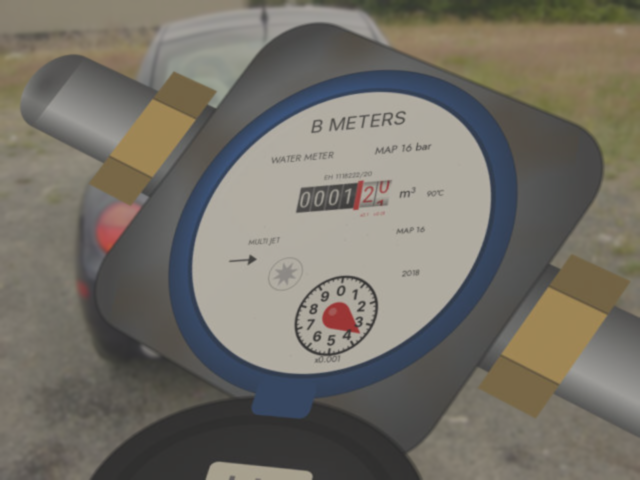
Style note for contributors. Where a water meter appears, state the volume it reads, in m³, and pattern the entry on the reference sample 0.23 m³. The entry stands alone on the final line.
1.203 m³
